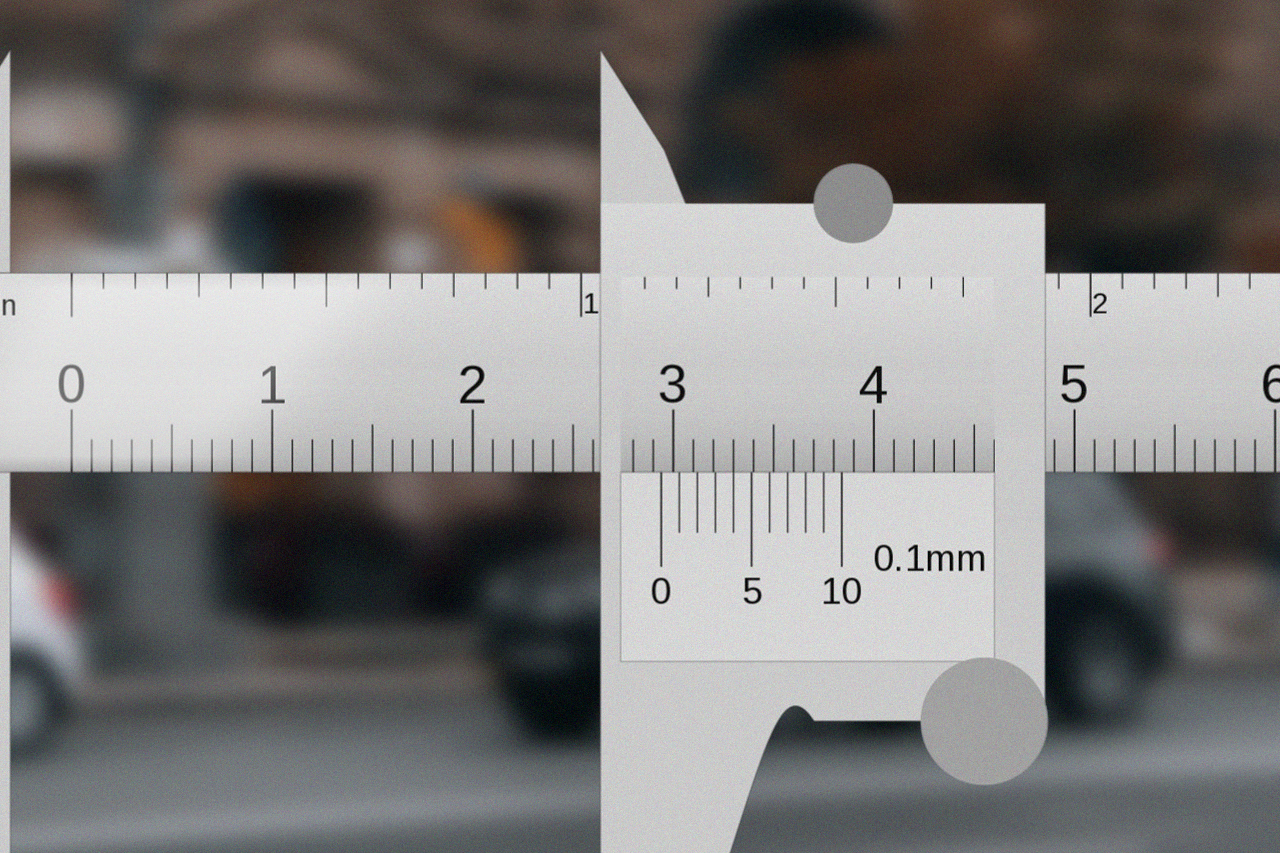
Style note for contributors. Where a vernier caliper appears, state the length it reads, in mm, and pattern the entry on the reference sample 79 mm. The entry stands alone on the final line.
29.4 mm
